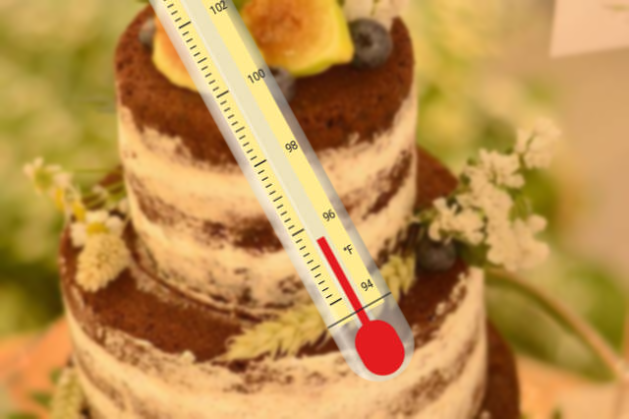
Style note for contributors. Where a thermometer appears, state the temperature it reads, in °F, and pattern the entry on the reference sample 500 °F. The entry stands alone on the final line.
95.6 °F
